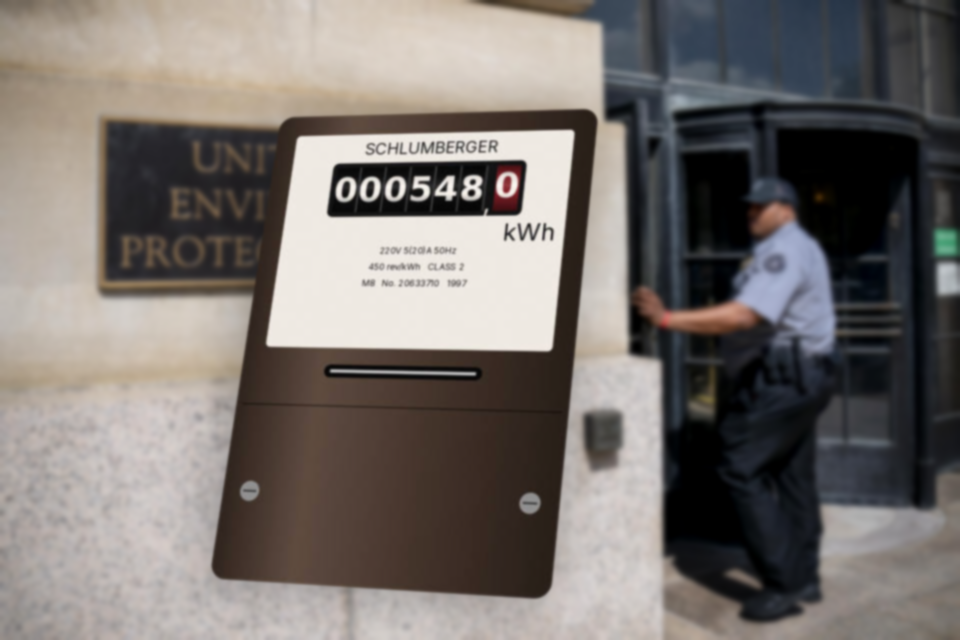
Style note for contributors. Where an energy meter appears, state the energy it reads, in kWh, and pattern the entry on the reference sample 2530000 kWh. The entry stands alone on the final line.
548.0 kWh
